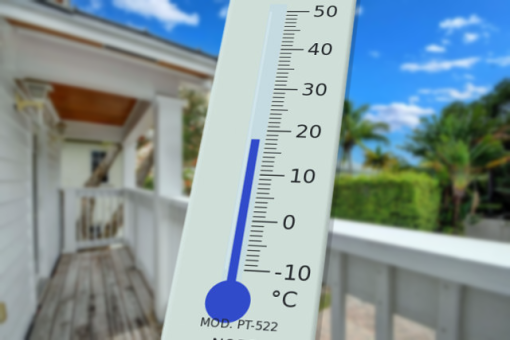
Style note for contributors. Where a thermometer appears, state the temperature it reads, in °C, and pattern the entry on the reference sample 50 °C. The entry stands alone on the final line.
18 °C
